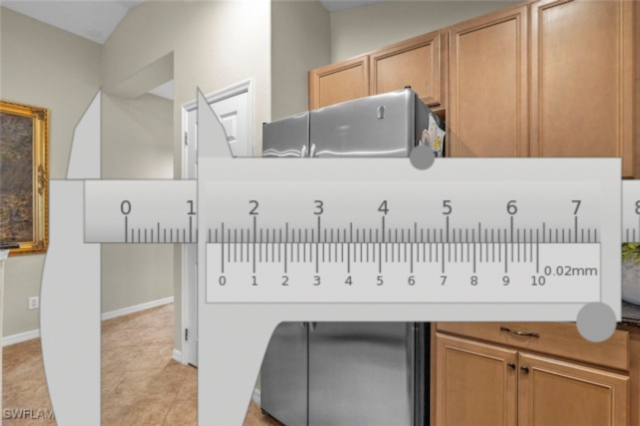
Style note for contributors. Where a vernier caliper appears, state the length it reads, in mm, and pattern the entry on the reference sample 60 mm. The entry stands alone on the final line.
15.0 mm
